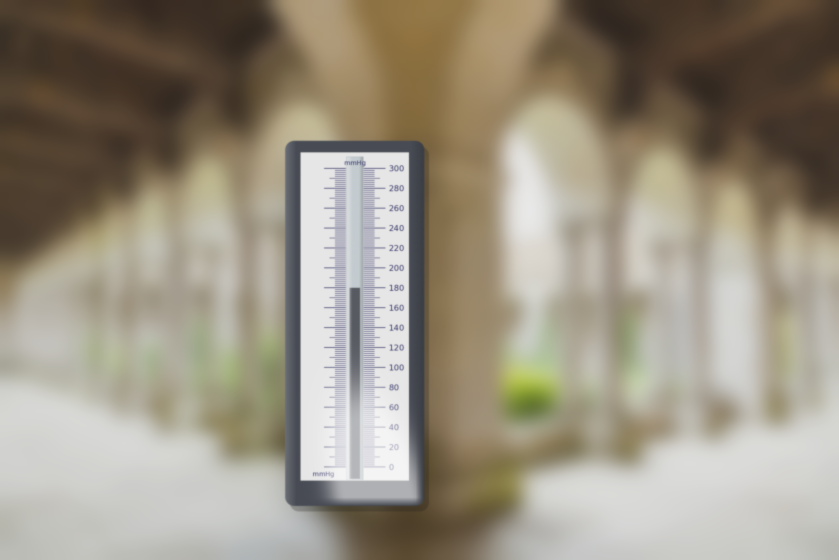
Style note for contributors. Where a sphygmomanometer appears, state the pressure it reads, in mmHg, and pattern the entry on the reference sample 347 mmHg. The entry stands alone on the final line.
180 mmHg
